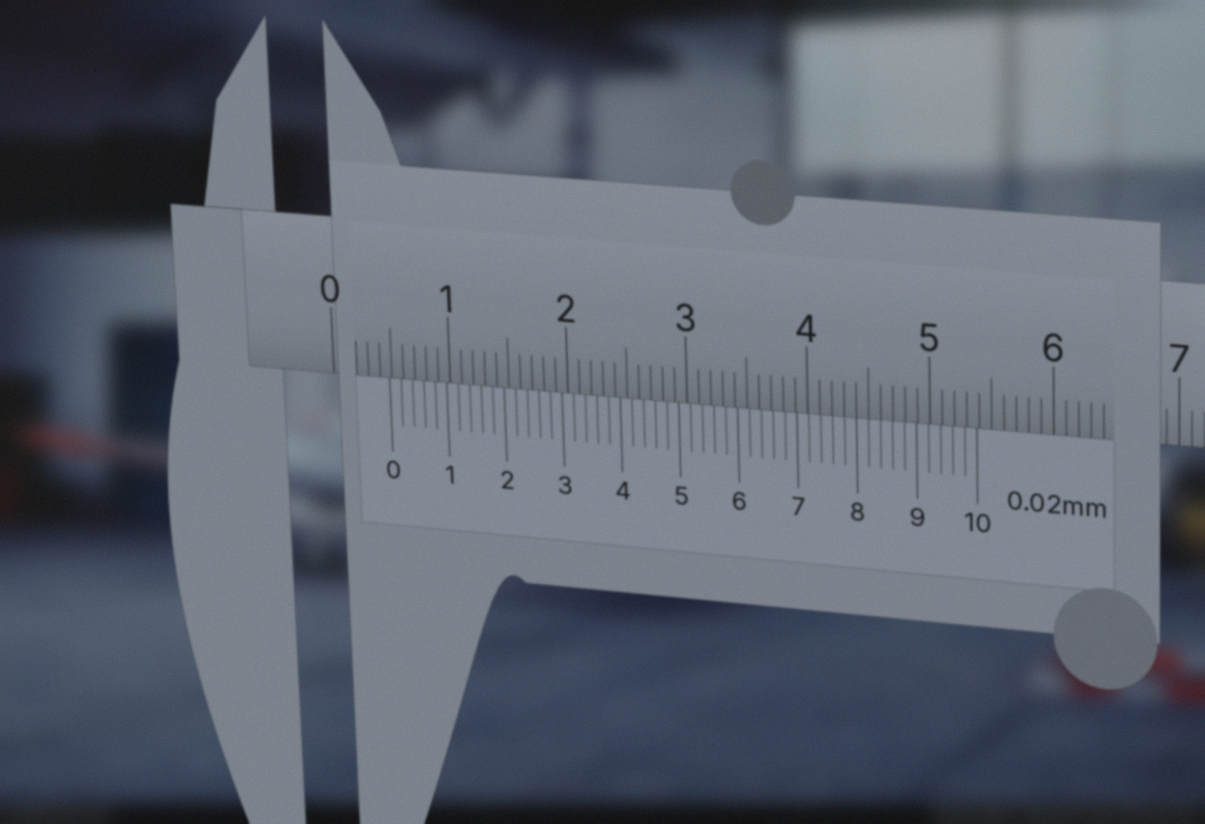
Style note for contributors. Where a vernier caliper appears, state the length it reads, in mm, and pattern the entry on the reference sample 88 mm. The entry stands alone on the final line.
4.8 mm
